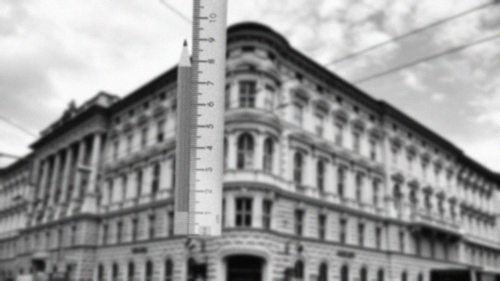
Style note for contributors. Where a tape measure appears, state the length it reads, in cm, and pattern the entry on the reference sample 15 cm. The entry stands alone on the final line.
9 cm
